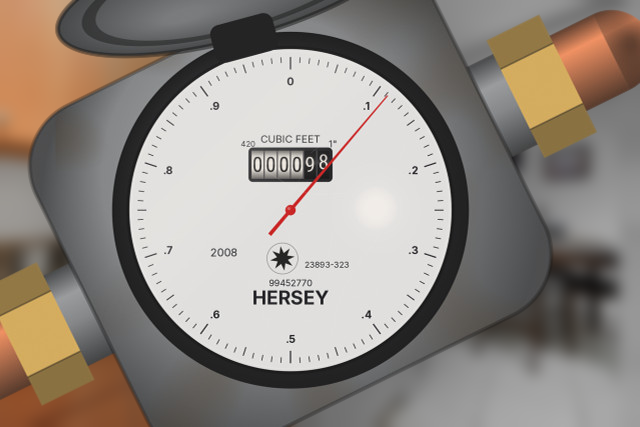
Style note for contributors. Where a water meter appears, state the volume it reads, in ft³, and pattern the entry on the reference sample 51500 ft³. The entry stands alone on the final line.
98.11 ft³
